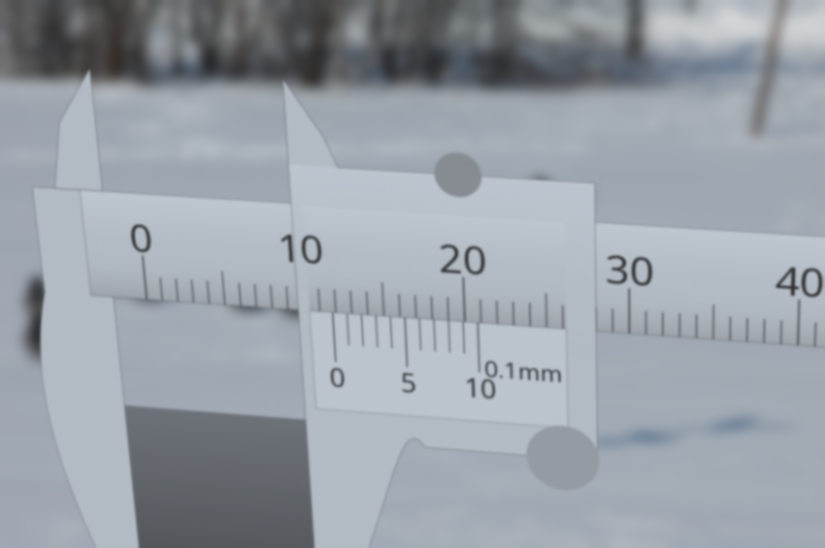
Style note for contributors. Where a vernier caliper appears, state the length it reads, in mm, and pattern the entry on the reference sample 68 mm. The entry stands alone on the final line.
11.8 mm
